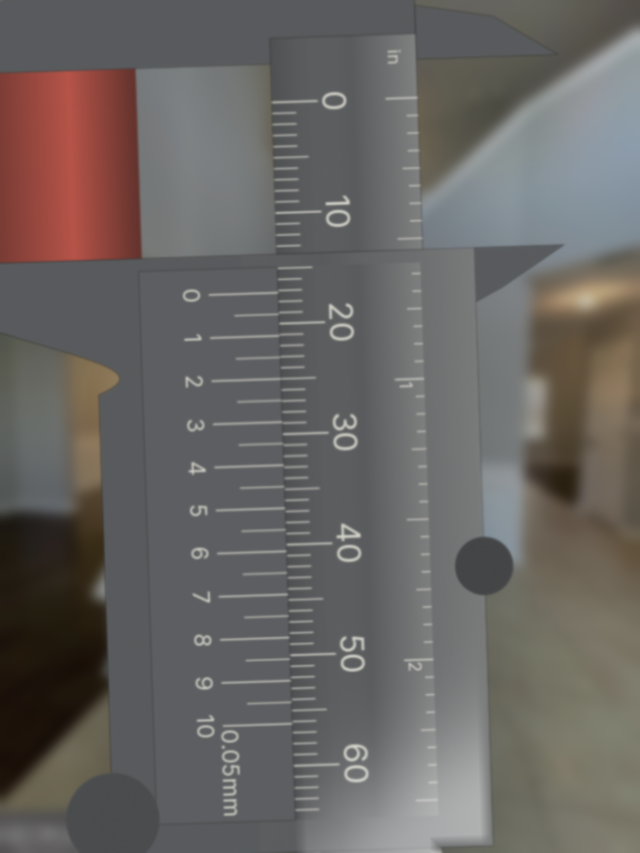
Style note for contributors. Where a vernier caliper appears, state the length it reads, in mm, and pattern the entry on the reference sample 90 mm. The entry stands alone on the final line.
17.2 mm
